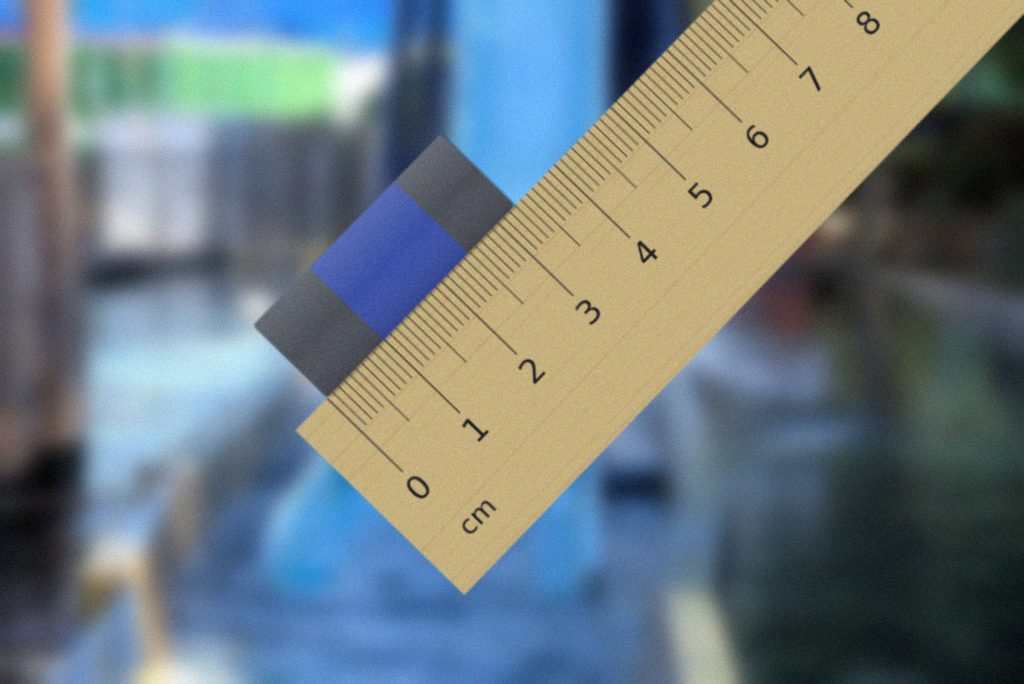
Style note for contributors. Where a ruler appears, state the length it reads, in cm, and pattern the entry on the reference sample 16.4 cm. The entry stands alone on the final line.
3.3 cm
